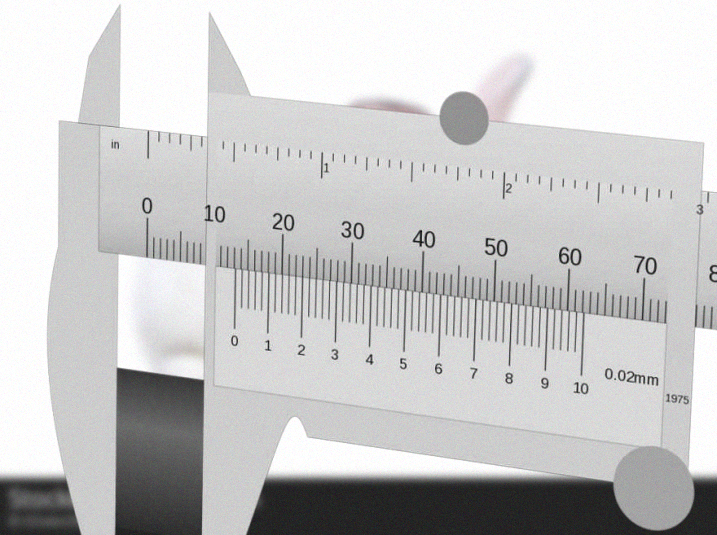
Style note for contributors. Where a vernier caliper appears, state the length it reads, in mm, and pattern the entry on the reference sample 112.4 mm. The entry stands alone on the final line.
13.2 mm
